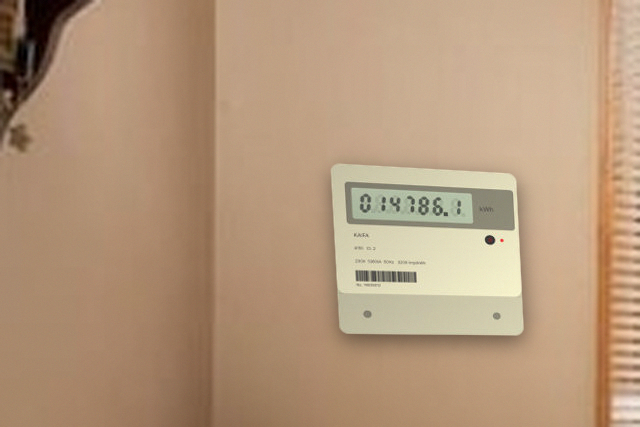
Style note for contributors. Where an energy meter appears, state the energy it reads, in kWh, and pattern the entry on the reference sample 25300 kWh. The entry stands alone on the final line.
14786.1 kWh
